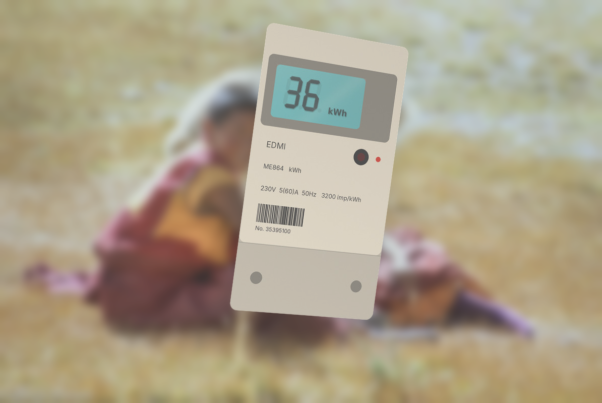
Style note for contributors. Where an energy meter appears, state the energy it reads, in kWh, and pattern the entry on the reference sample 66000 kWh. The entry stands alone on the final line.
36 kWh
